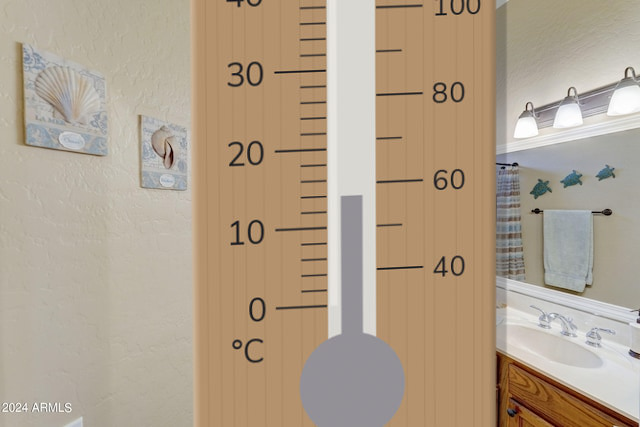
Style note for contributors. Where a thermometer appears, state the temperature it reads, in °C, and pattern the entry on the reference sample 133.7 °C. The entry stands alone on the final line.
14 °C
